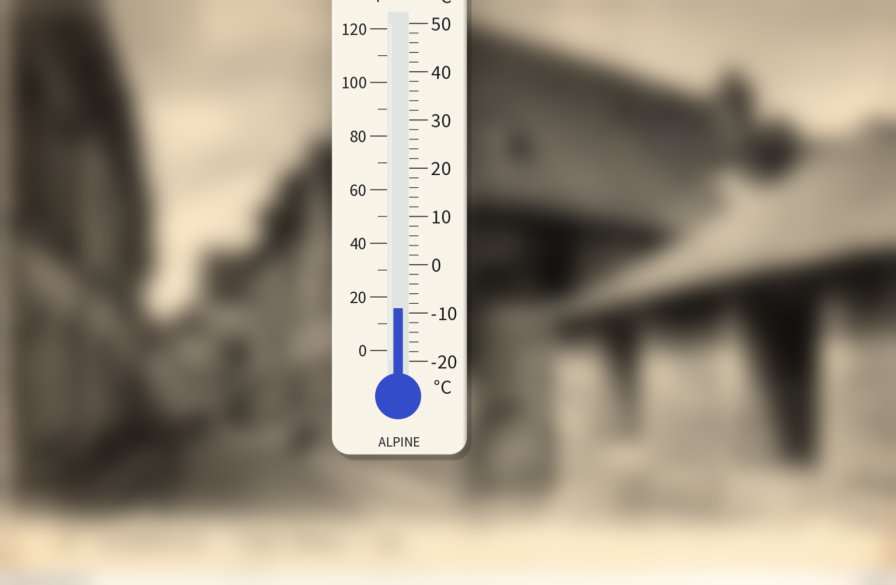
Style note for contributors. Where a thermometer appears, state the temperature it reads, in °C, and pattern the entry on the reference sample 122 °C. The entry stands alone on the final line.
-9 °C
